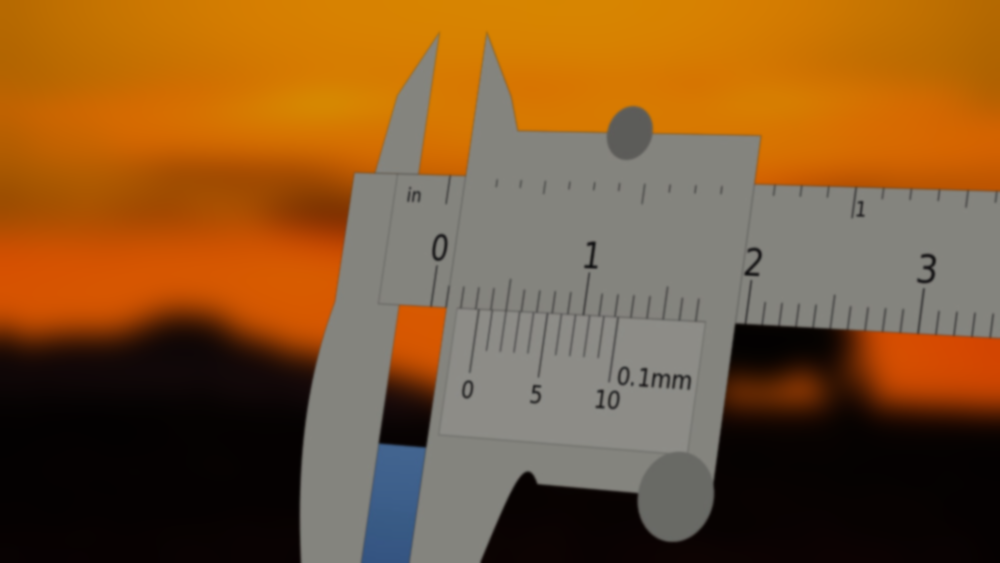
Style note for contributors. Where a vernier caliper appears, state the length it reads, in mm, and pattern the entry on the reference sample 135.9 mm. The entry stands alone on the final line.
3.2 mm
